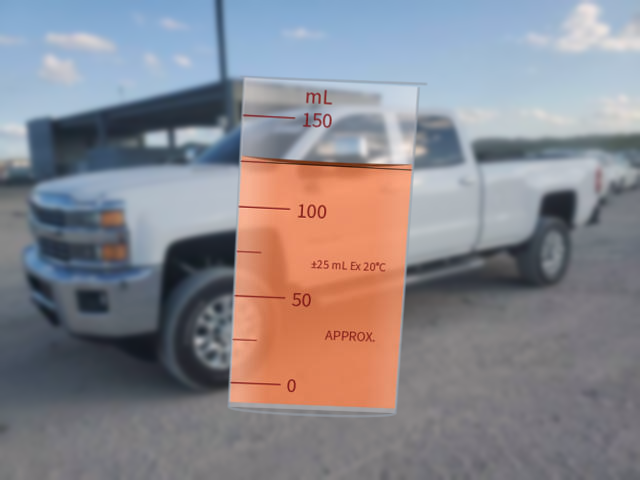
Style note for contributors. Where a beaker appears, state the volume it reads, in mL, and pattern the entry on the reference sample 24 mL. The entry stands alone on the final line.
125 mL
